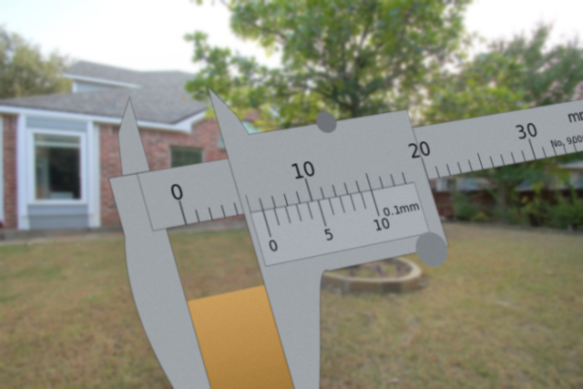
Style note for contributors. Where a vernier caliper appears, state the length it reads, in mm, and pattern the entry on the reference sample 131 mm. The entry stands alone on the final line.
6.0 mm
